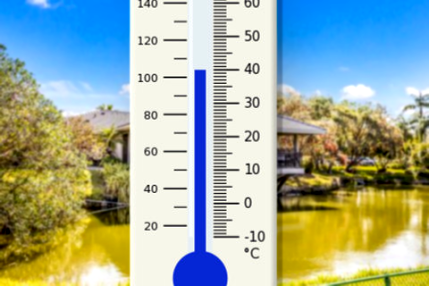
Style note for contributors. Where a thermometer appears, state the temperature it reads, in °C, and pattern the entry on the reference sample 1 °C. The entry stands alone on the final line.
40 °C
